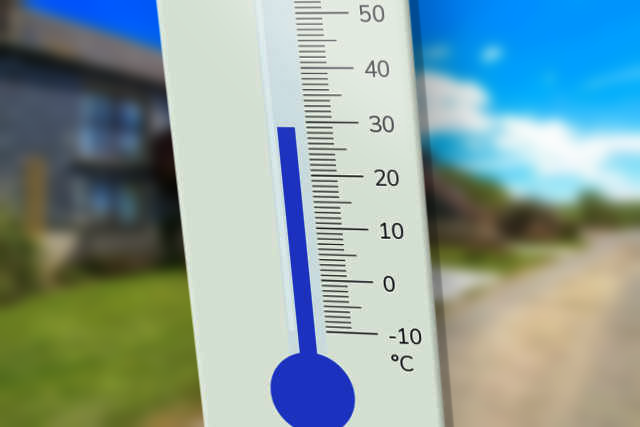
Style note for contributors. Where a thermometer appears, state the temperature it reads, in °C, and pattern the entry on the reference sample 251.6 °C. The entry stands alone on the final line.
29 °C
